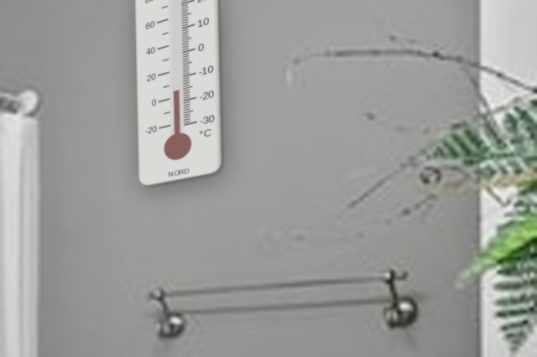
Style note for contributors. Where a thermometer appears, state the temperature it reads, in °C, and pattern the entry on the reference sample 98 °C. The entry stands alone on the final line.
-15 °C
